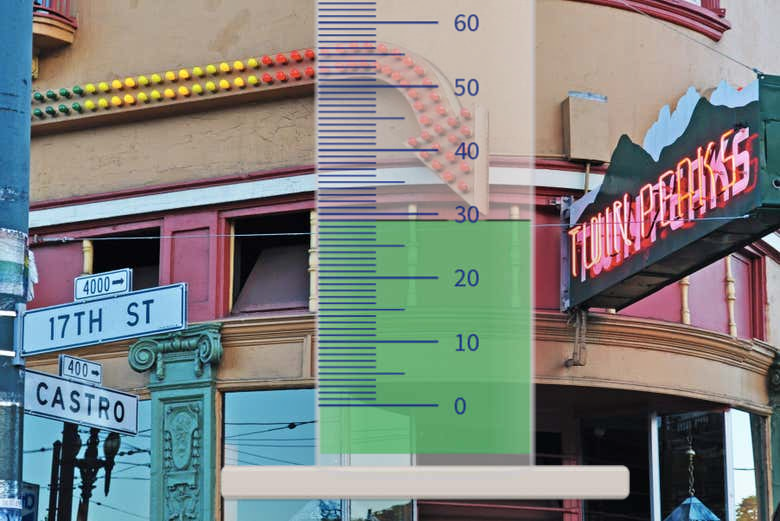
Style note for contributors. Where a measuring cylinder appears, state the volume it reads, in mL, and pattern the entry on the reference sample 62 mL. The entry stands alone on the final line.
29 mL
